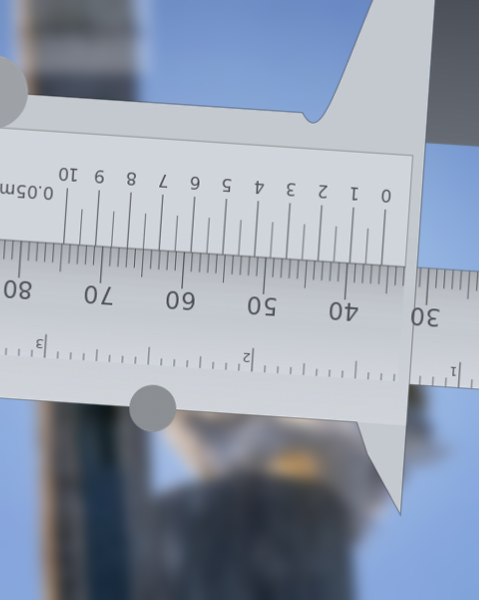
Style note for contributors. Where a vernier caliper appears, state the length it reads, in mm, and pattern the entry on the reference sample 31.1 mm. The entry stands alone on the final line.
35.8 mm
